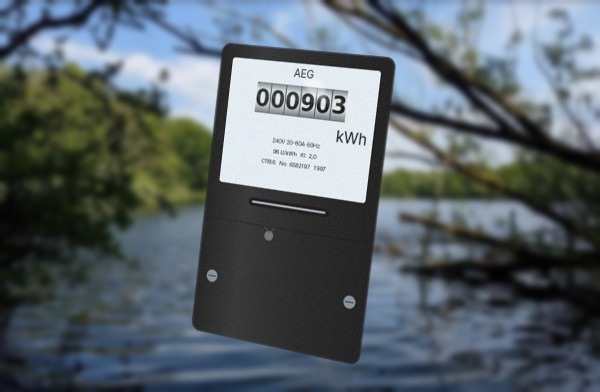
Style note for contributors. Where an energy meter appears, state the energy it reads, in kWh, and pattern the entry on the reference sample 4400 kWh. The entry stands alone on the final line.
903 kWh
